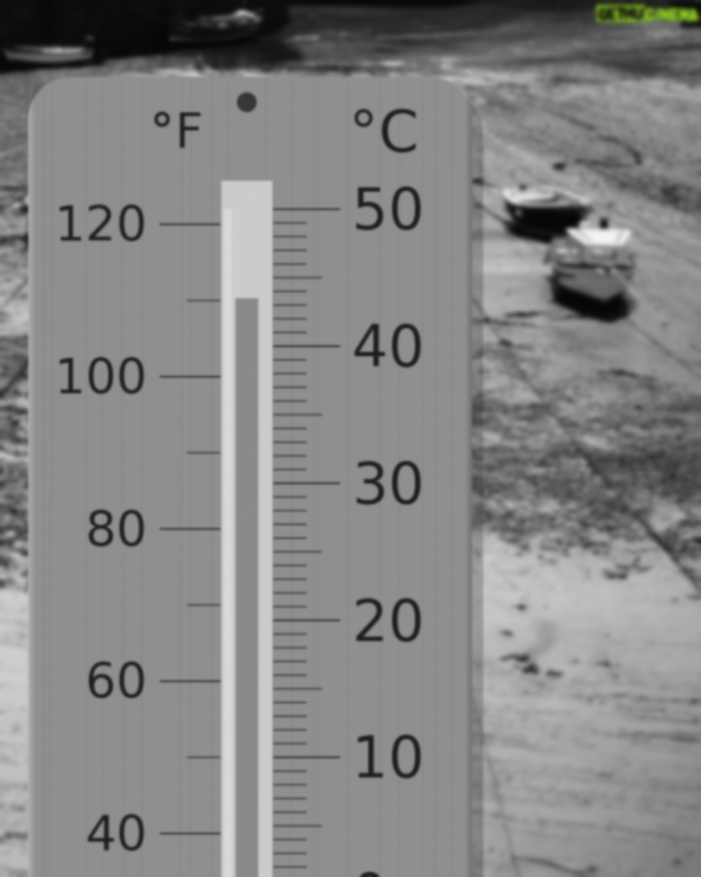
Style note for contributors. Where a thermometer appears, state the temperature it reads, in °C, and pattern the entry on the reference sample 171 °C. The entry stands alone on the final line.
43.5 °C
